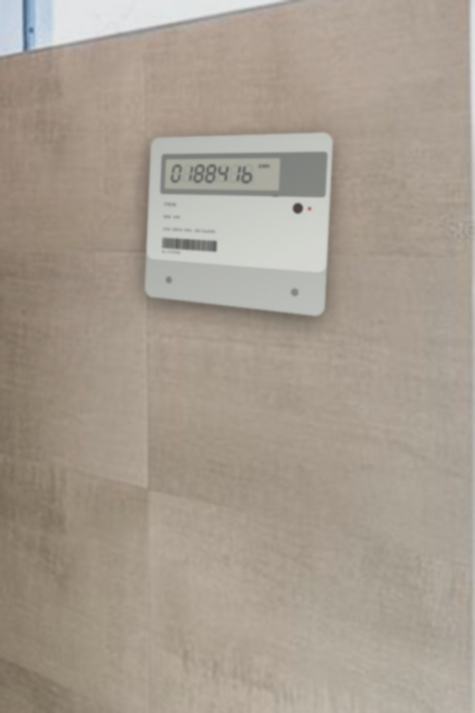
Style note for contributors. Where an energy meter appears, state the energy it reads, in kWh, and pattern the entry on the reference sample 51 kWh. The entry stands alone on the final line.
188416 kWh
